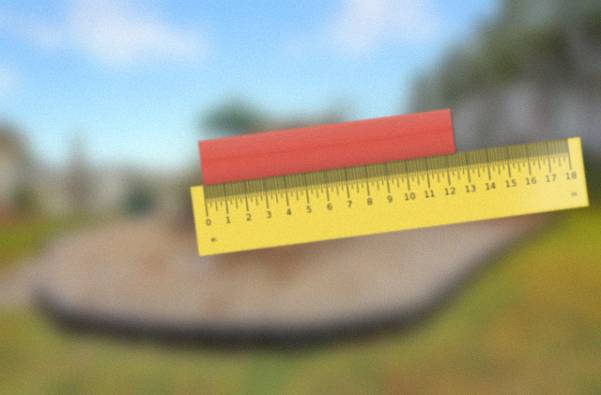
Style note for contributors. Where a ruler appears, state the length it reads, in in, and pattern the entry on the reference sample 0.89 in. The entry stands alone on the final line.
12.5 in
